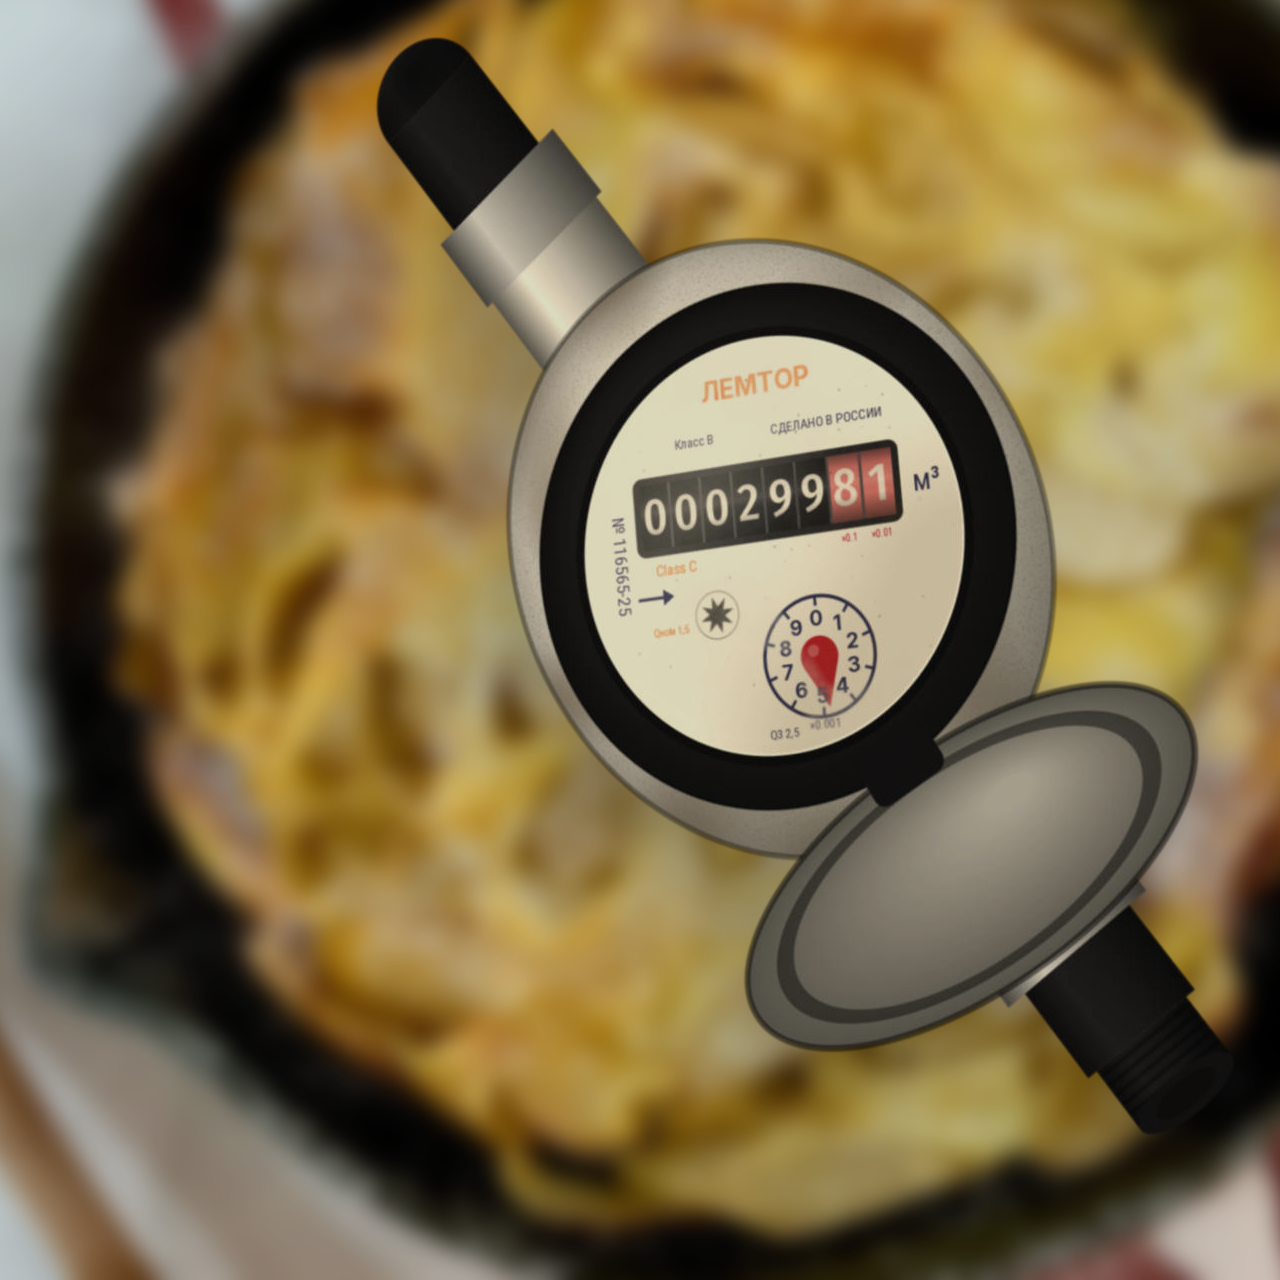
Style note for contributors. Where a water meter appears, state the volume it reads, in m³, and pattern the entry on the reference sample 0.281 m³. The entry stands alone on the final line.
299.814 m³
